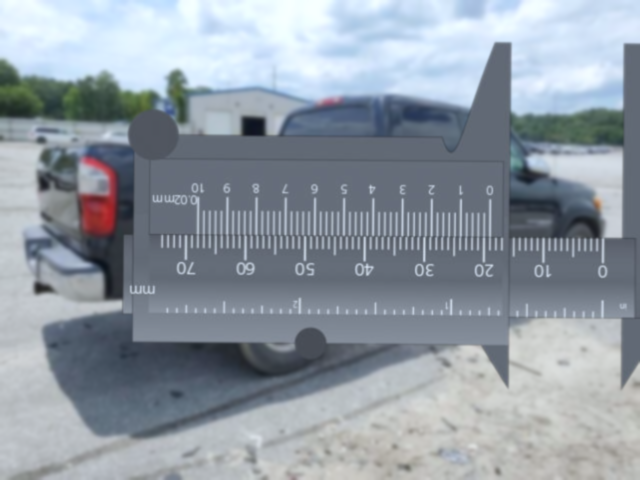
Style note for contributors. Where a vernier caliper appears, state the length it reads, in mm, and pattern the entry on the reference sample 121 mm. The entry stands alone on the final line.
19.0 mm
